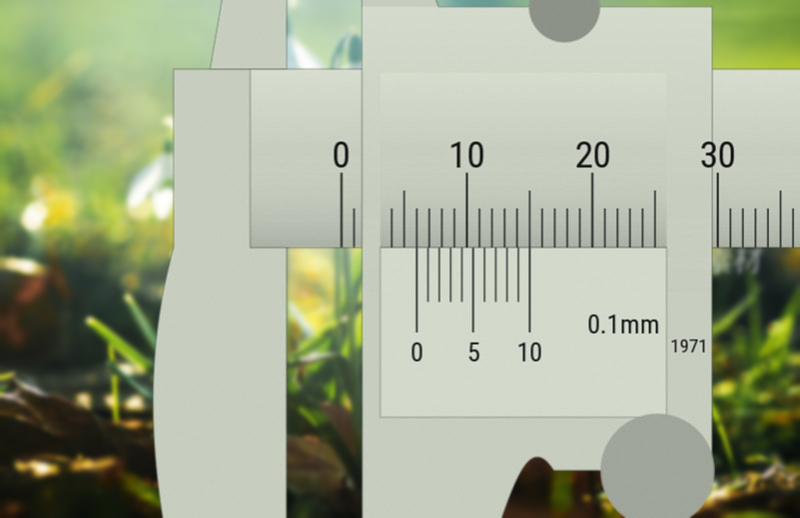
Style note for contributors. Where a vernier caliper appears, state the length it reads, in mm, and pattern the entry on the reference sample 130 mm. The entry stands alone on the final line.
6.0 mm
